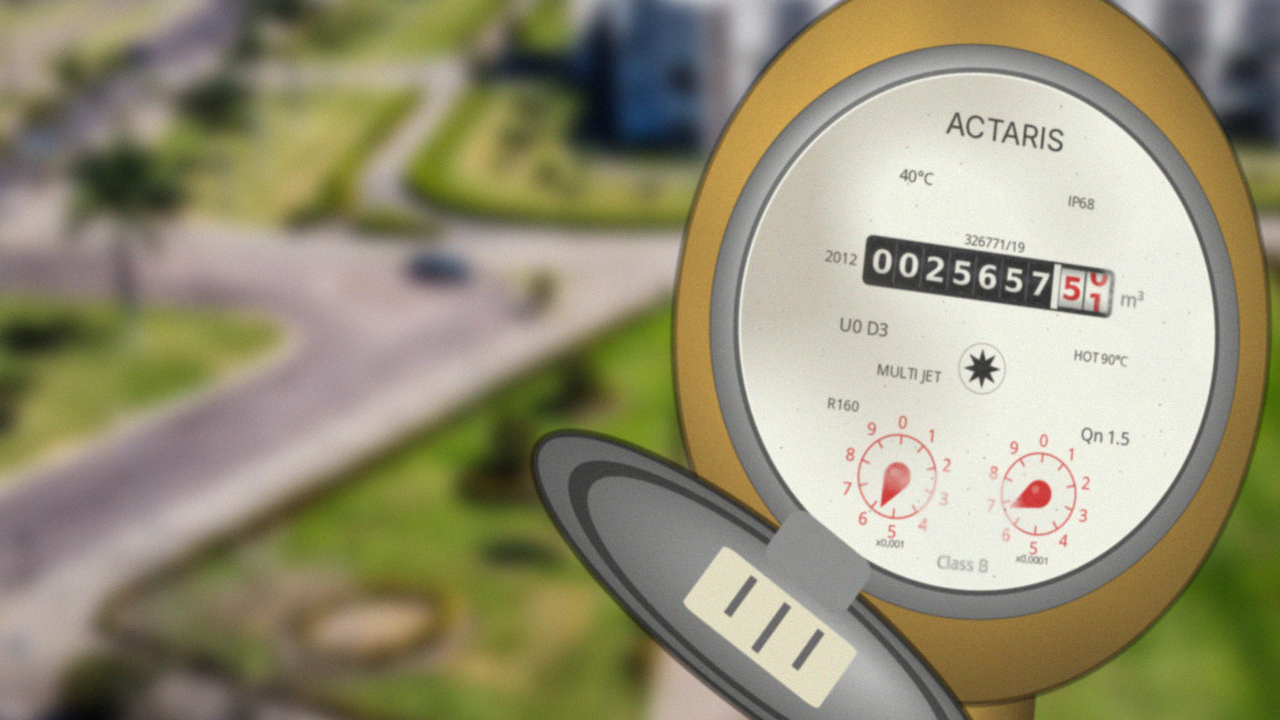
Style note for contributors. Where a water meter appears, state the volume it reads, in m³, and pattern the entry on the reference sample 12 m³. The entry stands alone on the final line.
25657.5056 m³
